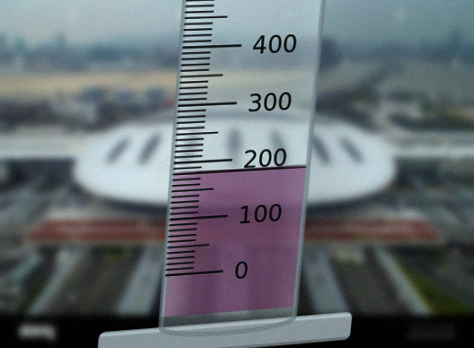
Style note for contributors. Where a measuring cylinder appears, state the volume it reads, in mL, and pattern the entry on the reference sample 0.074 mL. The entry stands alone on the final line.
180 mL
